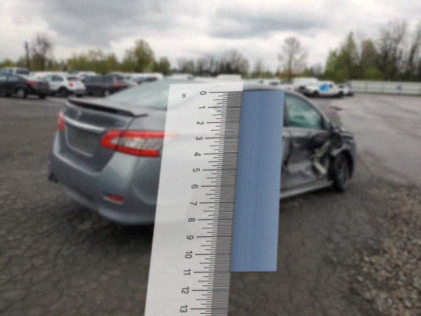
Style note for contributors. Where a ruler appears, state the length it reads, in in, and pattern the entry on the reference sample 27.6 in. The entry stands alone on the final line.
11 in
